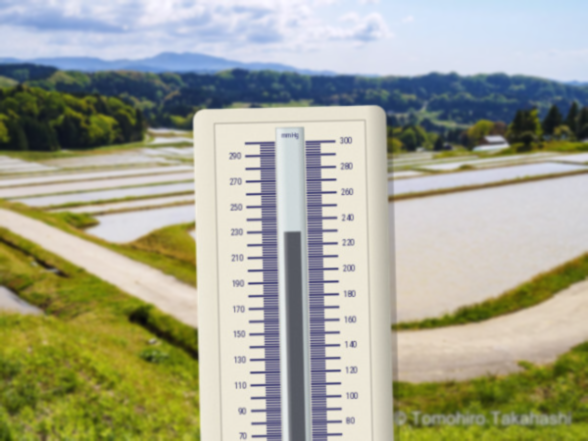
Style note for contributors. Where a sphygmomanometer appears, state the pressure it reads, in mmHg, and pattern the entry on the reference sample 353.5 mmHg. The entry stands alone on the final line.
230 mmHg
